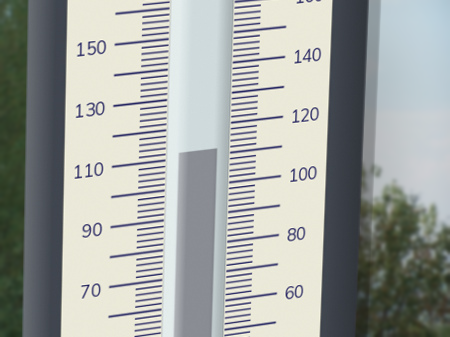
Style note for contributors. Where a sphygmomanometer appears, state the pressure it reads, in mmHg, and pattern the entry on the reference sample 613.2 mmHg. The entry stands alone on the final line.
112 mmHg
